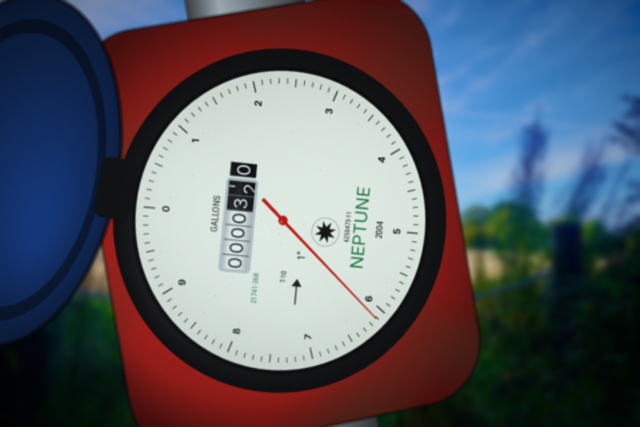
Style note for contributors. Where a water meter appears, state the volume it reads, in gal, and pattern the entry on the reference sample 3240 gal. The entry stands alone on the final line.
316.1 gal
